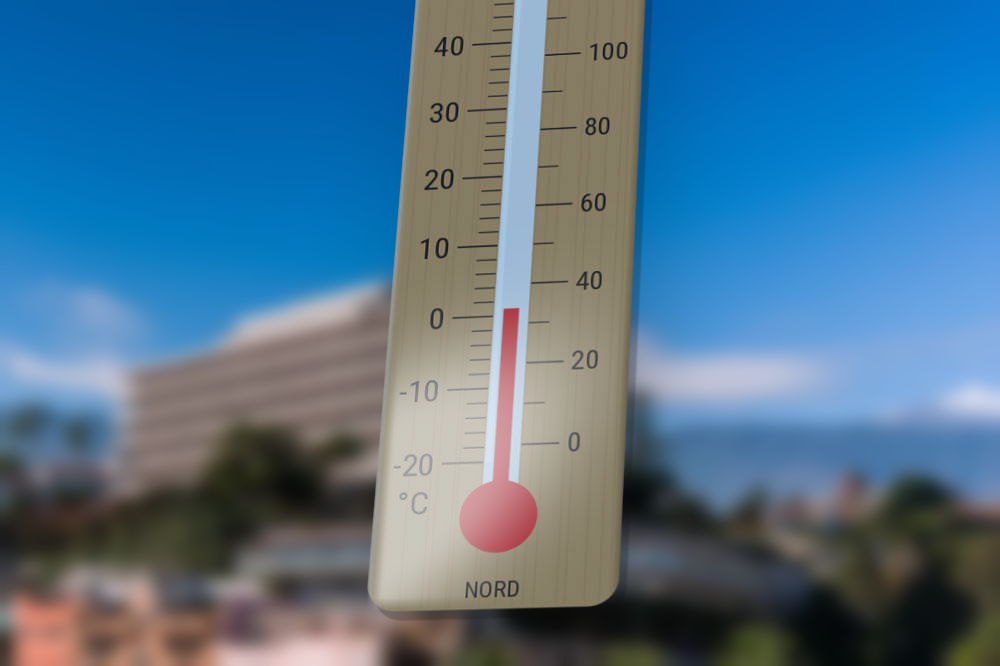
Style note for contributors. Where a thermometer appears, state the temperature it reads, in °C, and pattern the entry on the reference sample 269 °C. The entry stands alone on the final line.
1 °C
